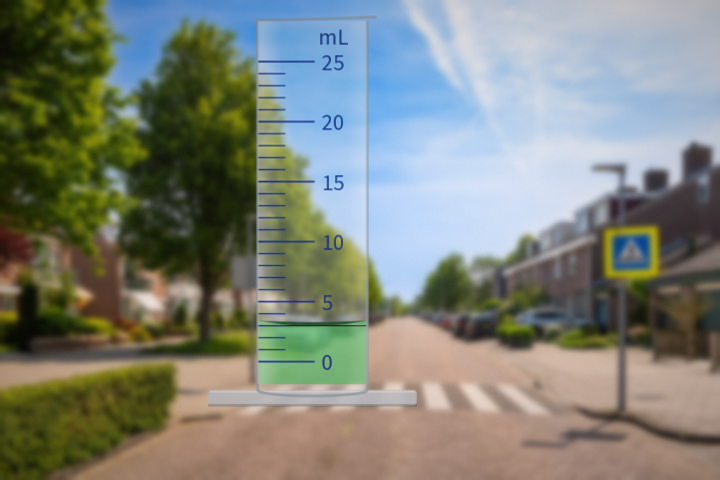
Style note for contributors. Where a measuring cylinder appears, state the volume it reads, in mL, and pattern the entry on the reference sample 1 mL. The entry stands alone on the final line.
3 mL
